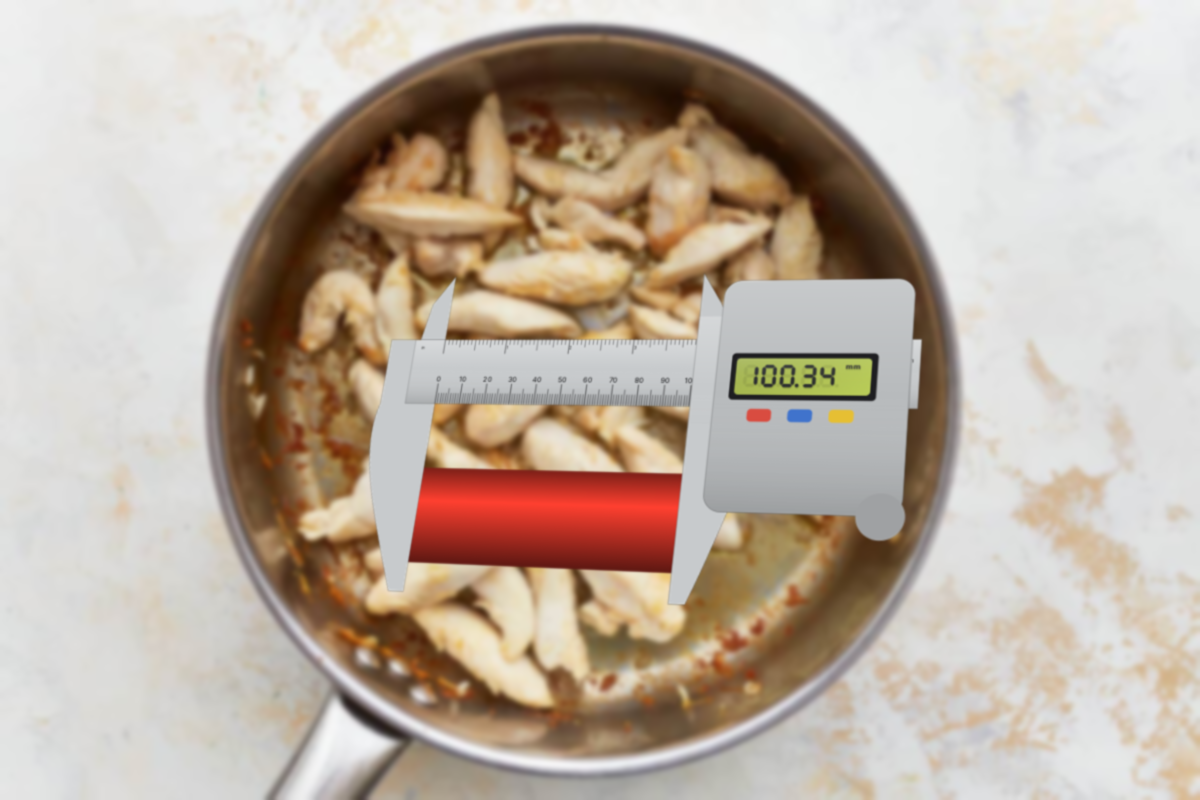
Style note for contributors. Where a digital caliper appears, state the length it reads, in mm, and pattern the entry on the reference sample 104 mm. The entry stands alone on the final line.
100.34 mm
